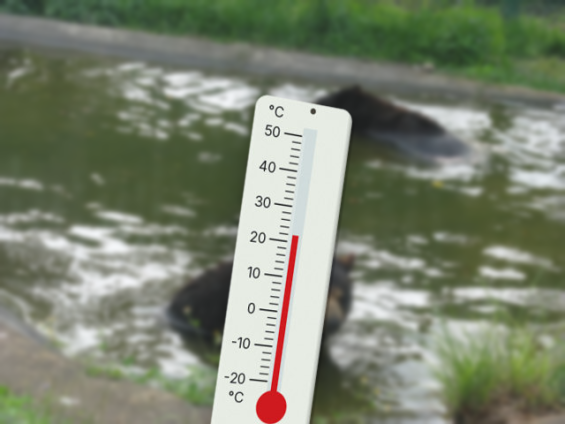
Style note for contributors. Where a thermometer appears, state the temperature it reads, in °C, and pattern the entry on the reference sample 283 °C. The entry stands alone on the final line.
22 °C
